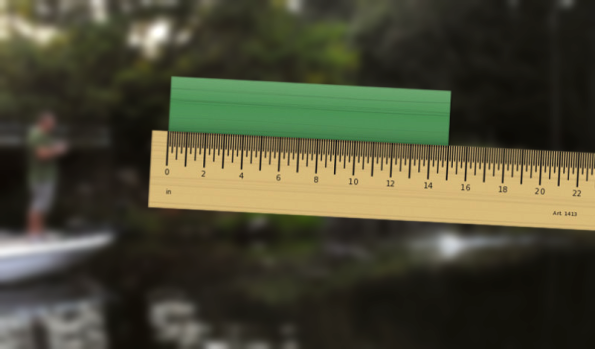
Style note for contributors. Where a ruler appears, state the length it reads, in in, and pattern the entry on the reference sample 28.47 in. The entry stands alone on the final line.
15 in
